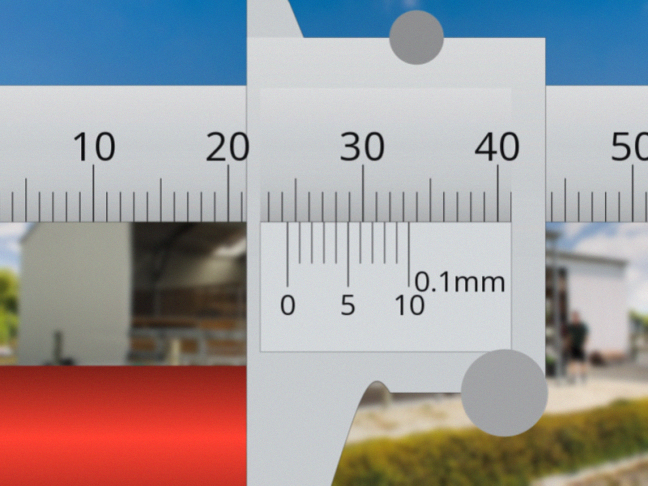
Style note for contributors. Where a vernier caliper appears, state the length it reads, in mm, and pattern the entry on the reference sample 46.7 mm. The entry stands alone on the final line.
24.4 mm
